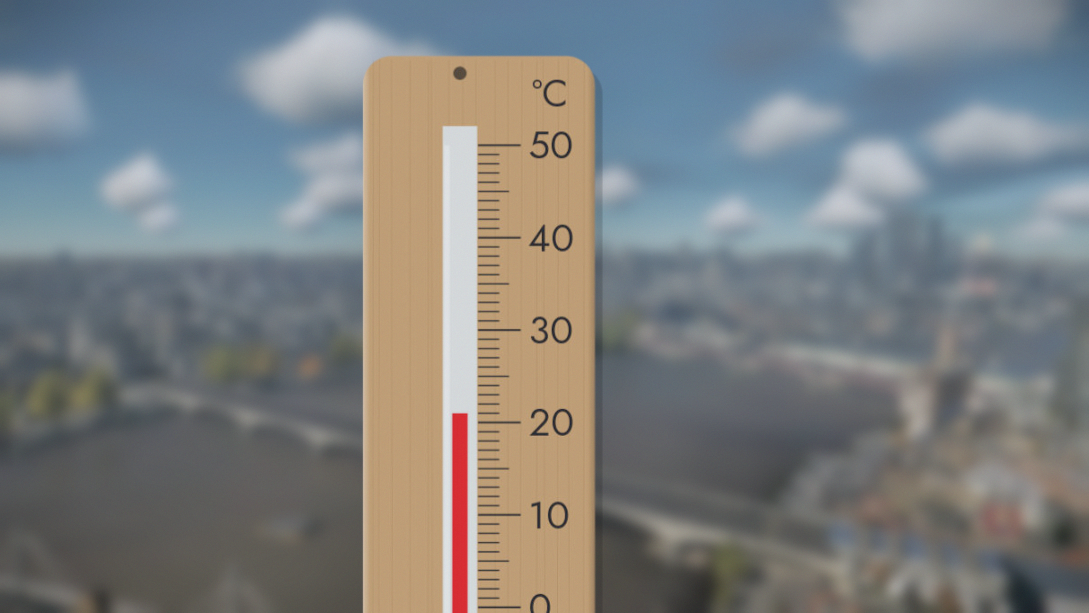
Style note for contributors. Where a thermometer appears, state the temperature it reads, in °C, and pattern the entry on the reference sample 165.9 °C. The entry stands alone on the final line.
21 °C
